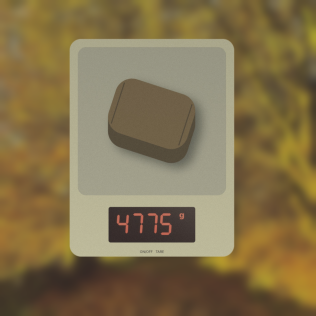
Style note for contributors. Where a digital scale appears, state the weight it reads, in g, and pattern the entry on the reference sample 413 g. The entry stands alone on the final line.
4775 g
